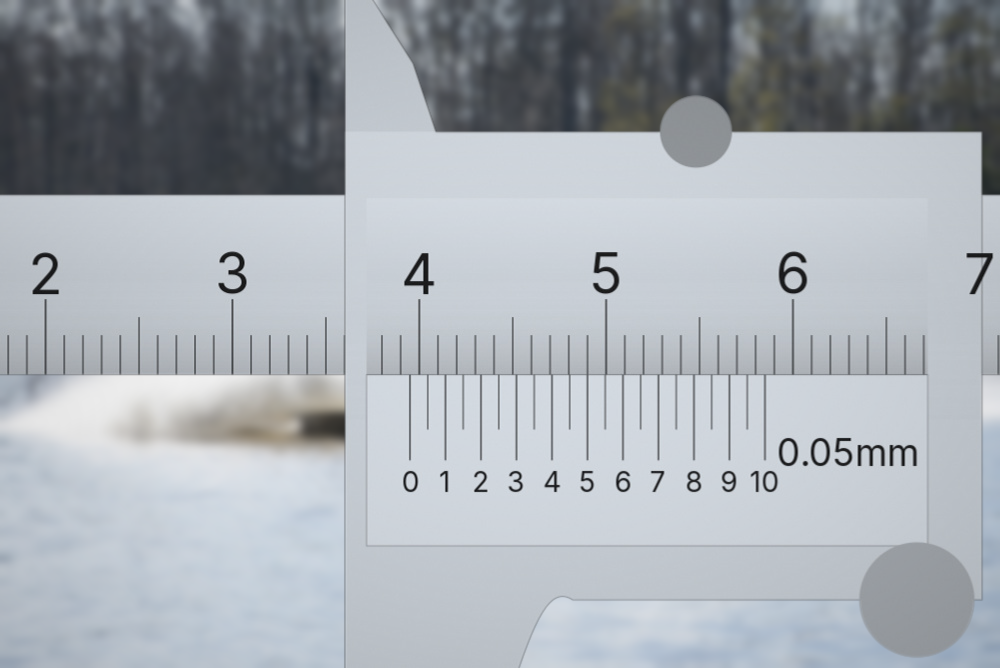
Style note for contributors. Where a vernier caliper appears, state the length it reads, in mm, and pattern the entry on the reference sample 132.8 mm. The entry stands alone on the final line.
39.5 mm
